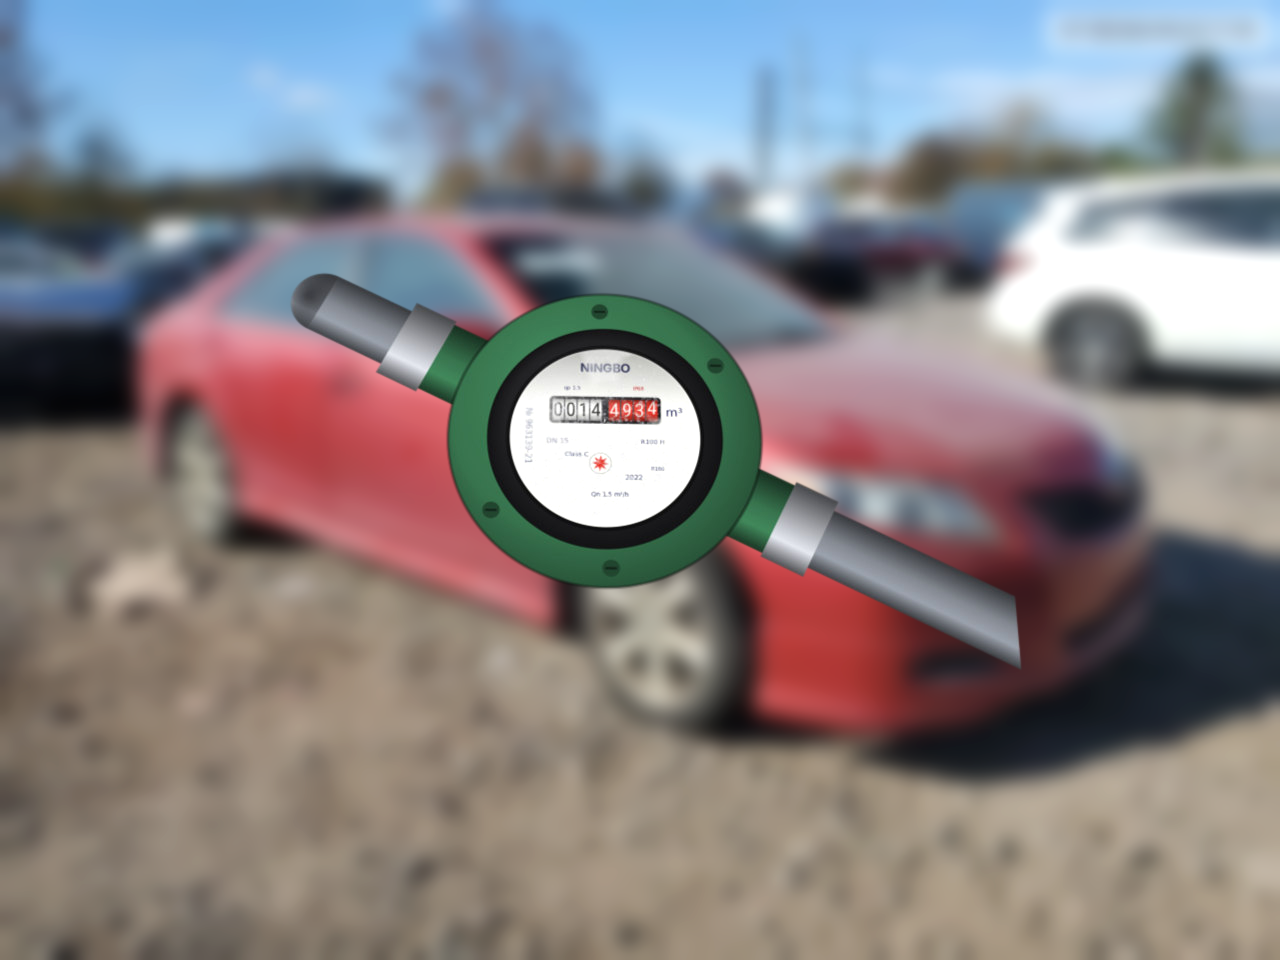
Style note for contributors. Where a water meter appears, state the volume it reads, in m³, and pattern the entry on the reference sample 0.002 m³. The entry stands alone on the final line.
14.4934 m³
